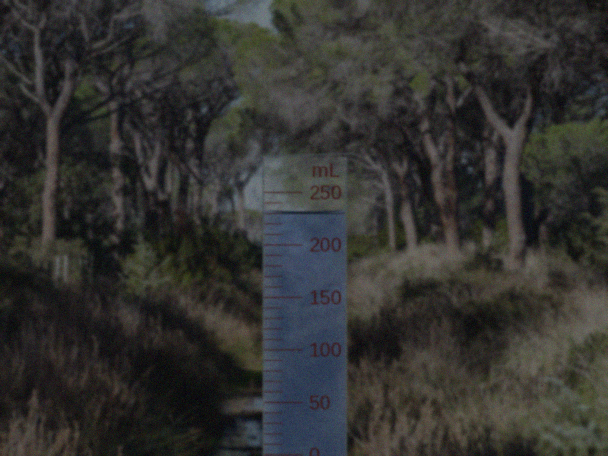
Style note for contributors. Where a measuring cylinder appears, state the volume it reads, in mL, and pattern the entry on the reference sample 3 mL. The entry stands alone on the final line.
230 mL
